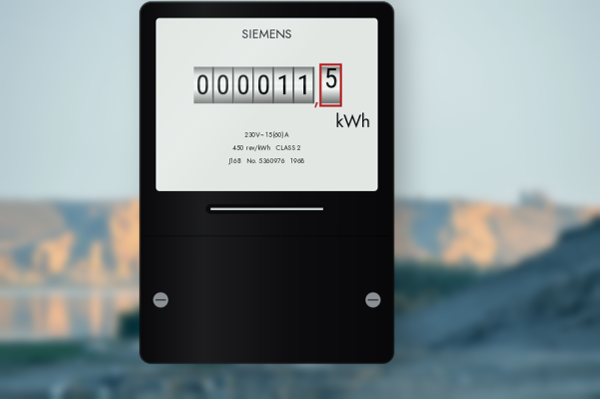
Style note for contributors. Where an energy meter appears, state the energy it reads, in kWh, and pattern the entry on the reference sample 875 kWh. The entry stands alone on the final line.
11.5 kWh
